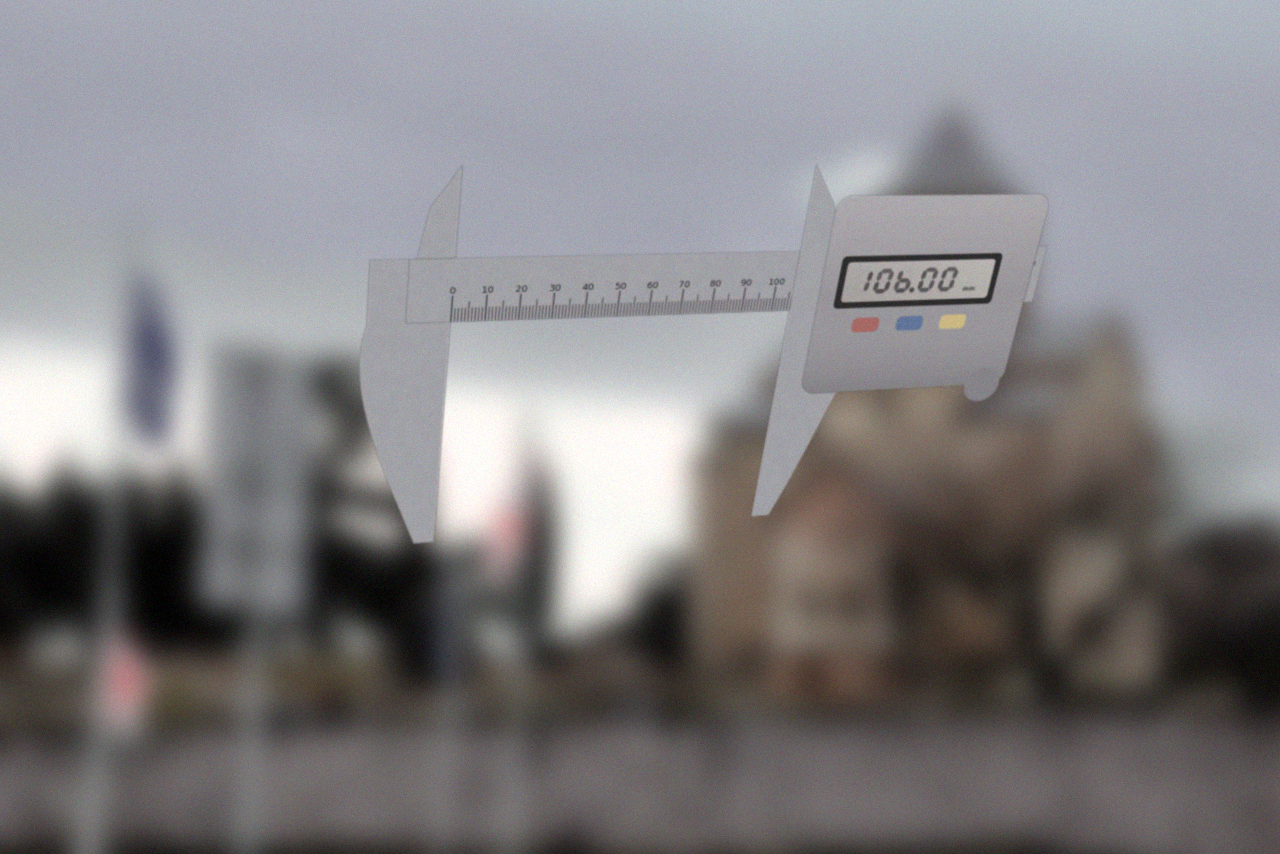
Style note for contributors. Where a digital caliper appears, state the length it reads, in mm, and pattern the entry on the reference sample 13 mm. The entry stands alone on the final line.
106.00 mm
